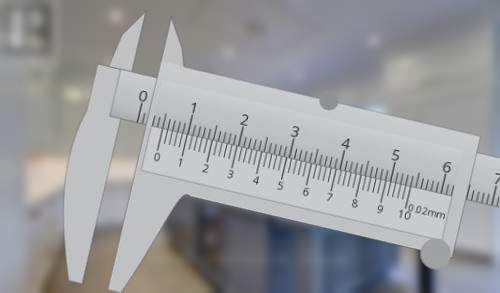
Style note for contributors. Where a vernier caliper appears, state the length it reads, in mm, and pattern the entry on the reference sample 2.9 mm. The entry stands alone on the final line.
5.0 mm
